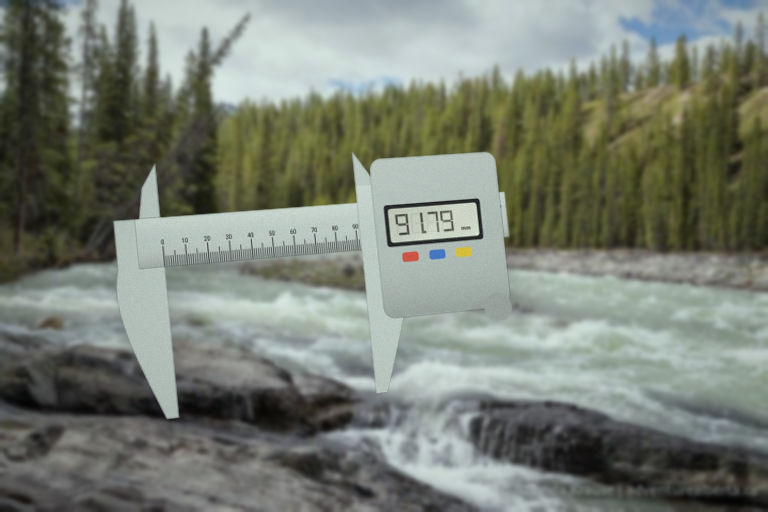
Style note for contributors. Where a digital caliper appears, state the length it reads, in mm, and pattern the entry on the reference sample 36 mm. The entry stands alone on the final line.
91.79 mm
